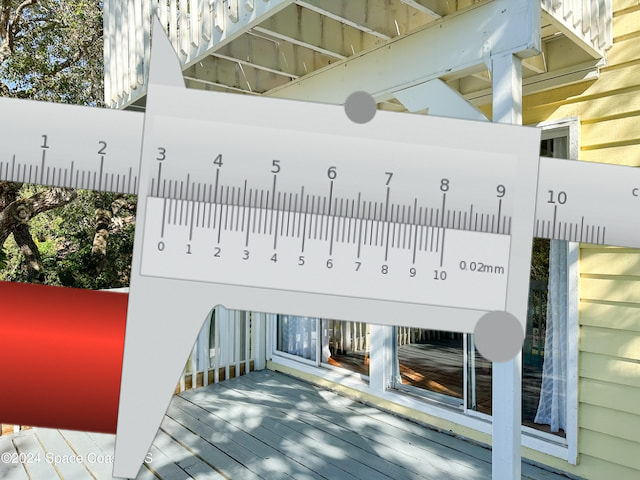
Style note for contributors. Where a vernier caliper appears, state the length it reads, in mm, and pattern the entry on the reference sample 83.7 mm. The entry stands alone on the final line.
31.4 mm
